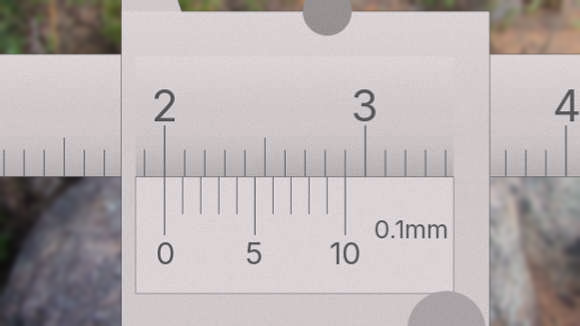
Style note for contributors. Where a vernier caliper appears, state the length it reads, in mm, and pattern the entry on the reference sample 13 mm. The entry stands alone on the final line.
20.0 mm
